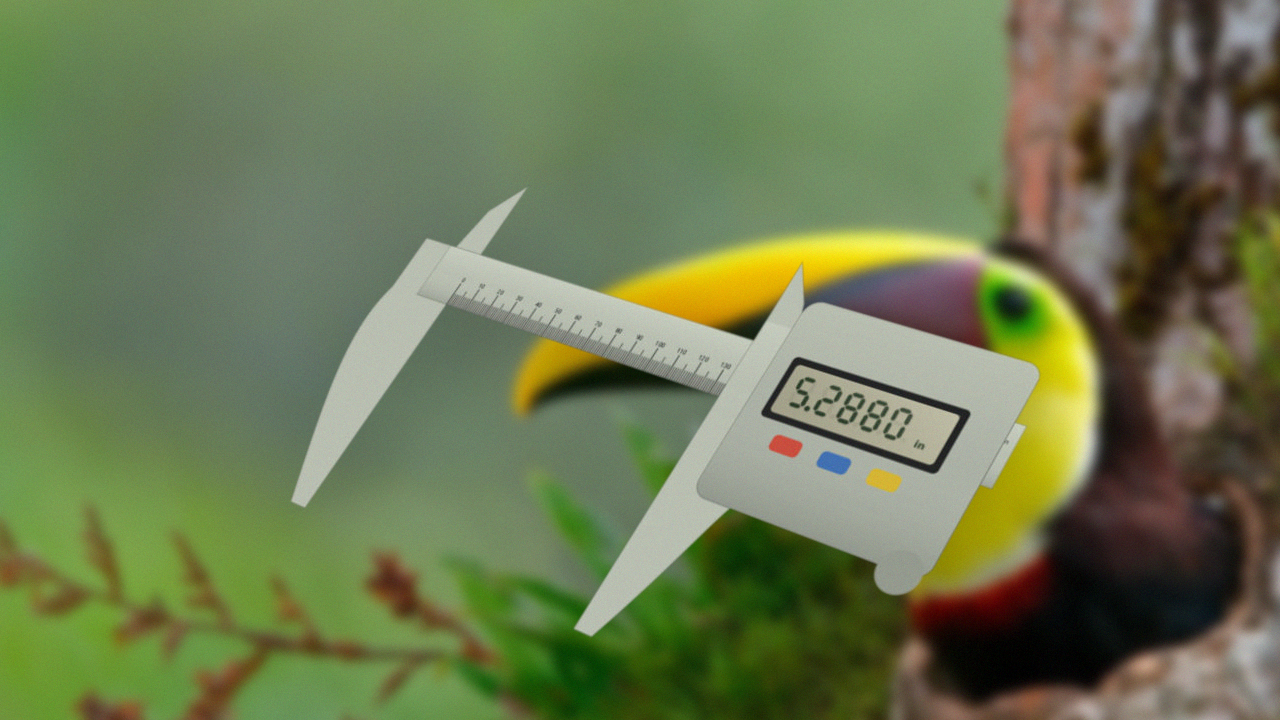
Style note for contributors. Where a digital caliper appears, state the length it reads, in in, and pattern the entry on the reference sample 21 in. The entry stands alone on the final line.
5.2880 in
